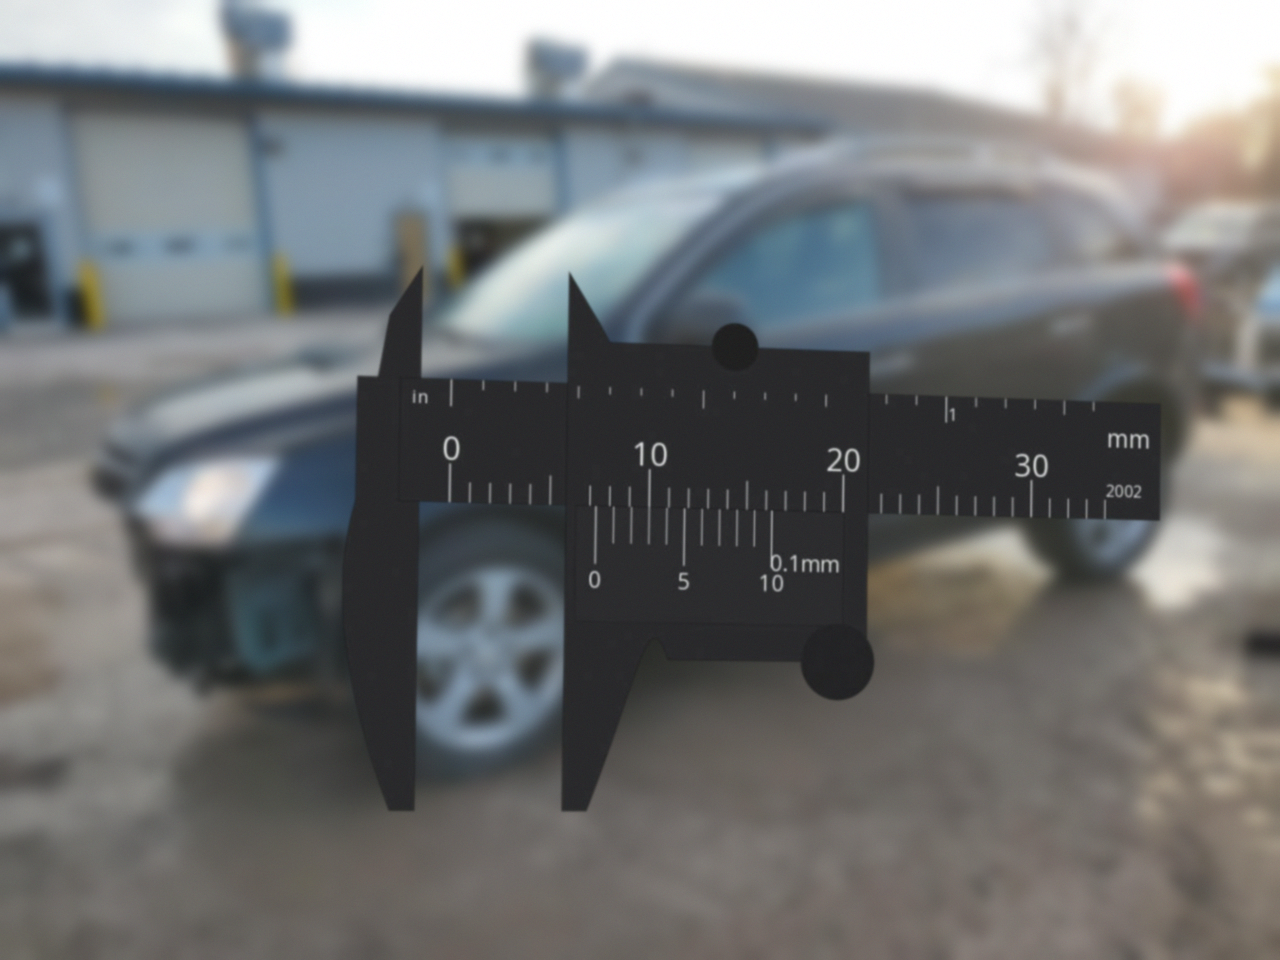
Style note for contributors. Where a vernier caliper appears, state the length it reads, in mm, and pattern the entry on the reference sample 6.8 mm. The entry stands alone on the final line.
7.3 mm
